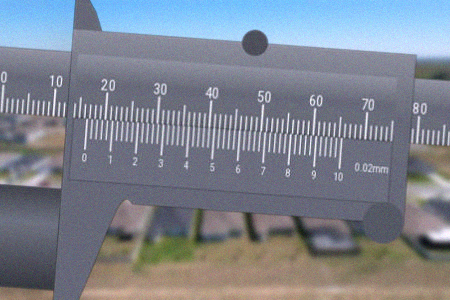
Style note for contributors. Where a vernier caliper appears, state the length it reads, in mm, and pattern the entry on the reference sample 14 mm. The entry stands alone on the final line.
16.5 mm
